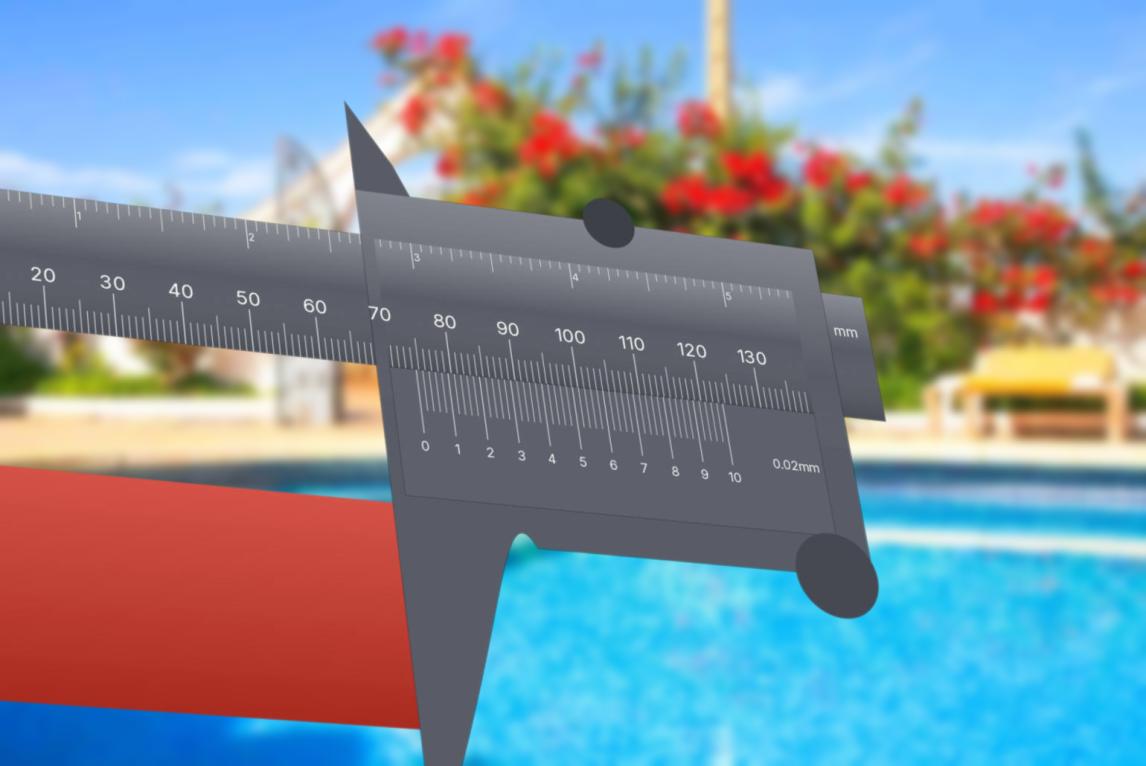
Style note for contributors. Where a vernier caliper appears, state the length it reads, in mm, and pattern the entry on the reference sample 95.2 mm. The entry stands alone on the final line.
74.6 mm
